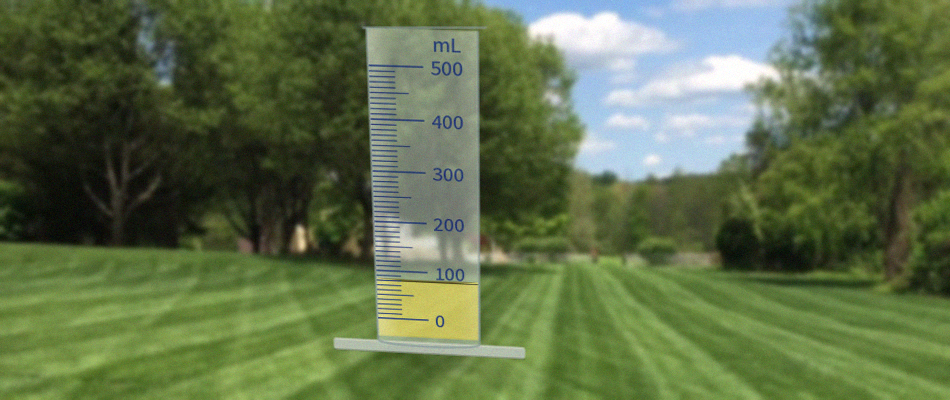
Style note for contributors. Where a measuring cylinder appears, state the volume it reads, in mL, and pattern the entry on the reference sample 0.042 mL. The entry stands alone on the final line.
80 mL
